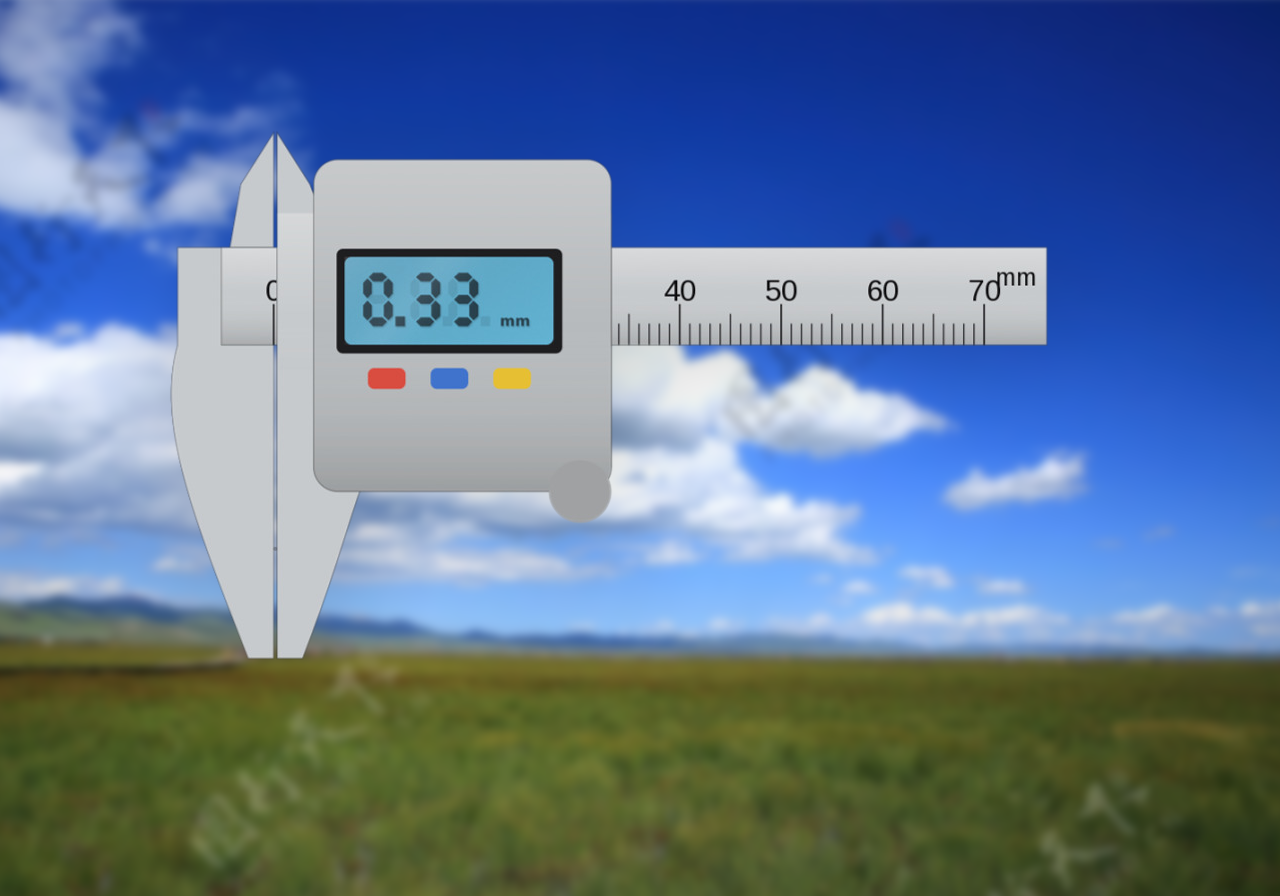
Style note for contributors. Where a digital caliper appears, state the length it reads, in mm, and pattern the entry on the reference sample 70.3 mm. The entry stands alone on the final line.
0.33 mm
